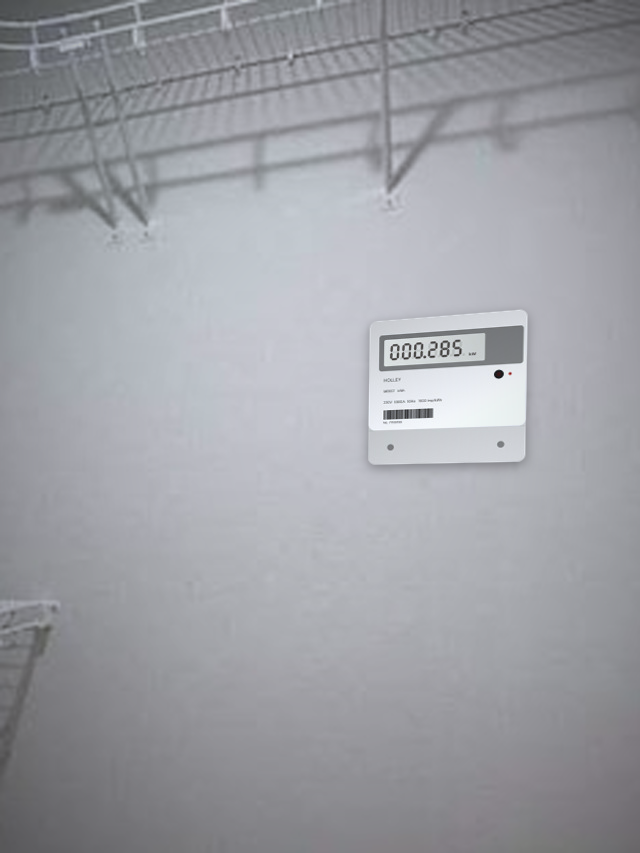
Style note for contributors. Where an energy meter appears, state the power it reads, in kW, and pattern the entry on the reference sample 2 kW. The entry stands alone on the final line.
0.285 kW
